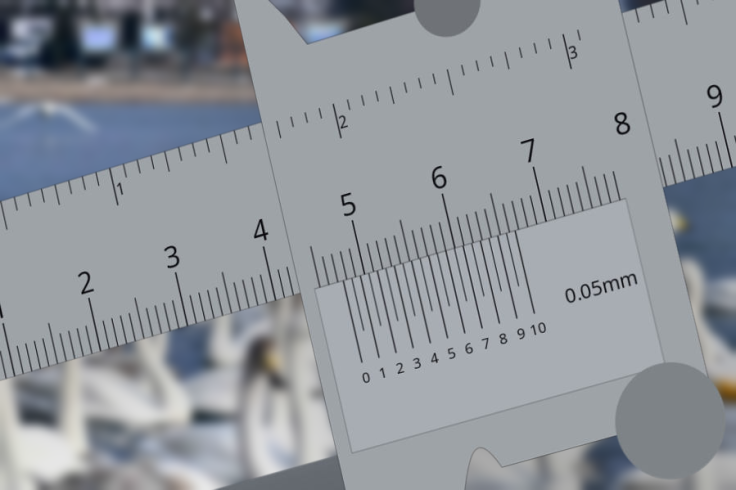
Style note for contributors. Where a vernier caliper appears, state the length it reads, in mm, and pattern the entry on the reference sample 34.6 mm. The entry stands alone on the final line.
47.6 mm
